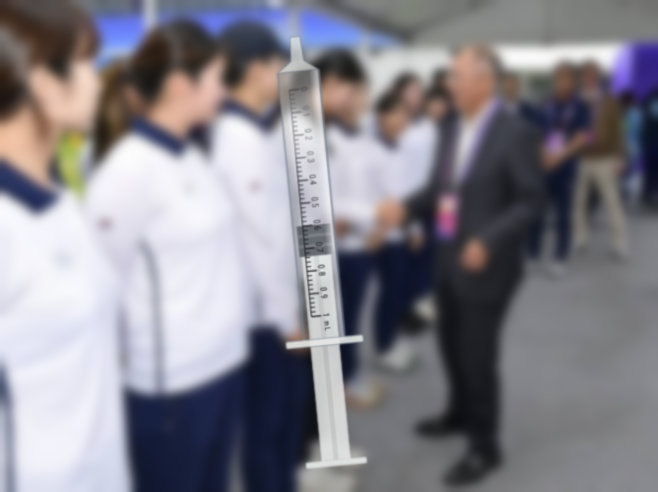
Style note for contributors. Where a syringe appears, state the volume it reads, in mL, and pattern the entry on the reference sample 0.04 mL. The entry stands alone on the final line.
0.6 mL
